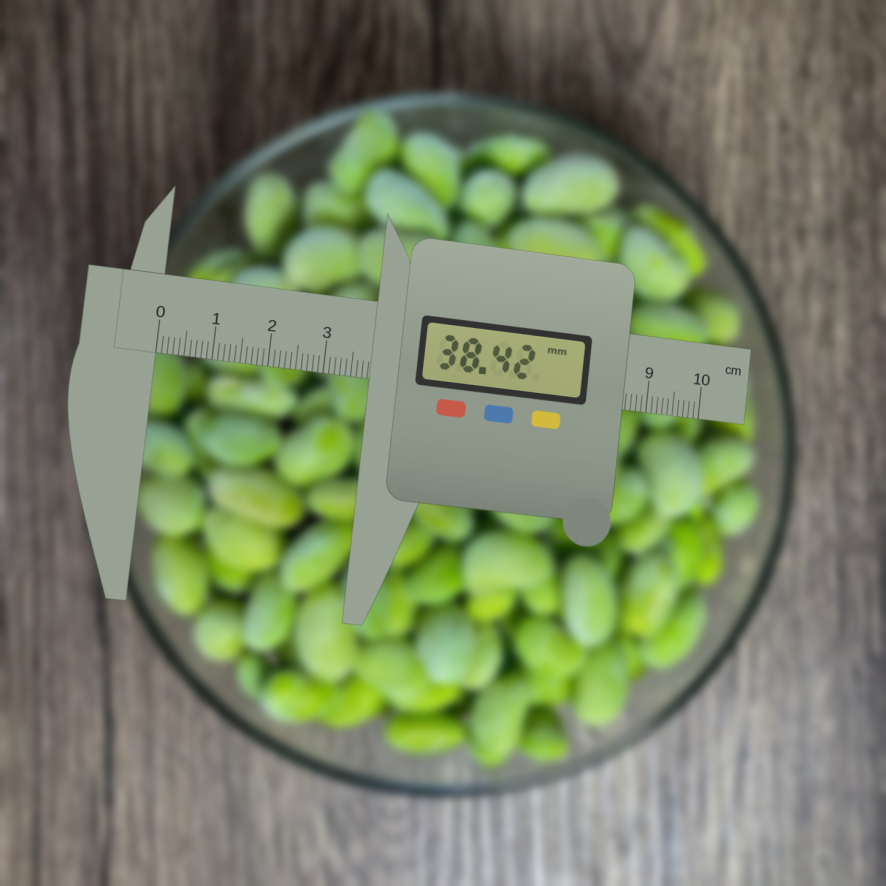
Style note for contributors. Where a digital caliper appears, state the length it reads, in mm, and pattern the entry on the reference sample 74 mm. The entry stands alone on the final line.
38.42 mm
